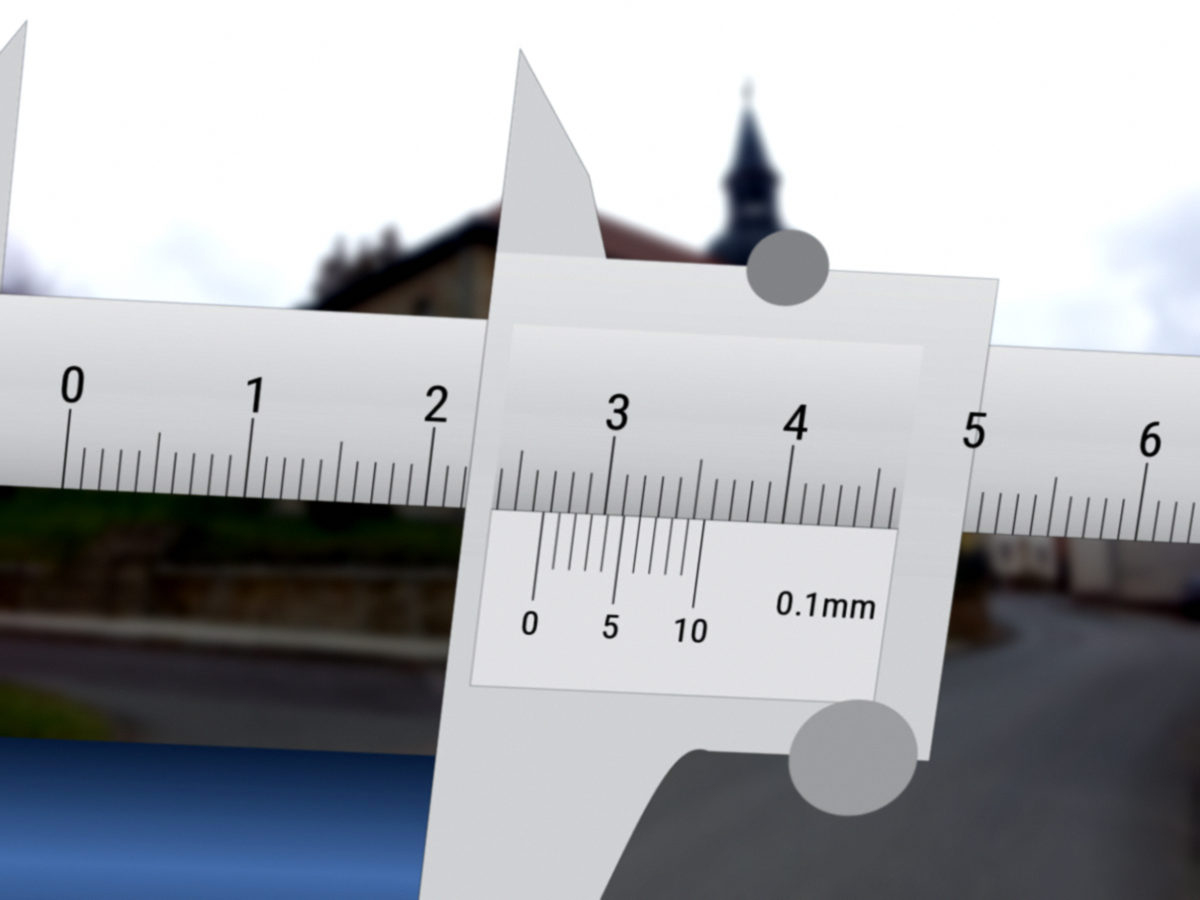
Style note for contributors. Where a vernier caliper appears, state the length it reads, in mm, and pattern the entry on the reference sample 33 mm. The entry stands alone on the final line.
26.6 mm
